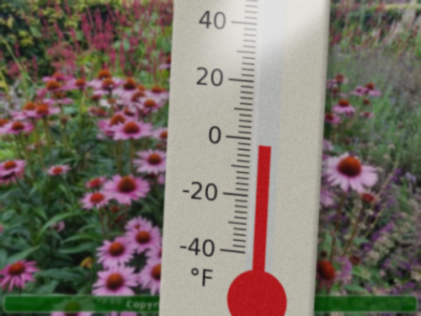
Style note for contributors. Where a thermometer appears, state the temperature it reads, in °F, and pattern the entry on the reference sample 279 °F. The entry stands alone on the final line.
-2 °F
